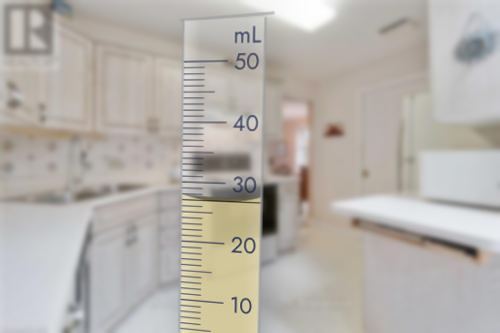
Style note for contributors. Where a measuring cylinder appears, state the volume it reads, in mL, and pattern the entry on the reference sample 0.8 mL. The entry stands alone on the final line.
27 mL
